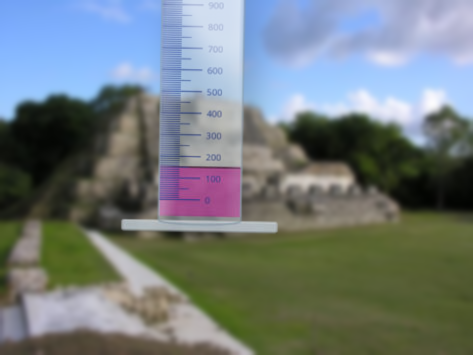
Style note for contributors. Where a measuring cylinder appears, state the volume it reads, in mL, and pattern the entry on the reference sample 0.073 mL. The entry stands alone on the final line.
150 mL
